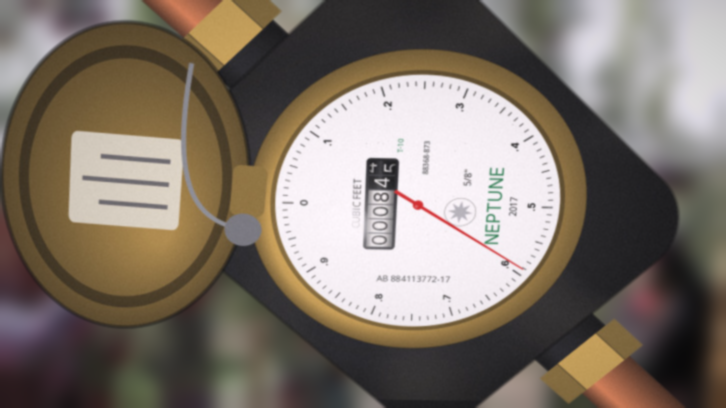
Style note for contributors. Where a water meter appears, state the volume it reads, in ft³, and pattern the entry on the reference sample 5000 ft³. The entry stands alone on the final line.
844.59 ft³
